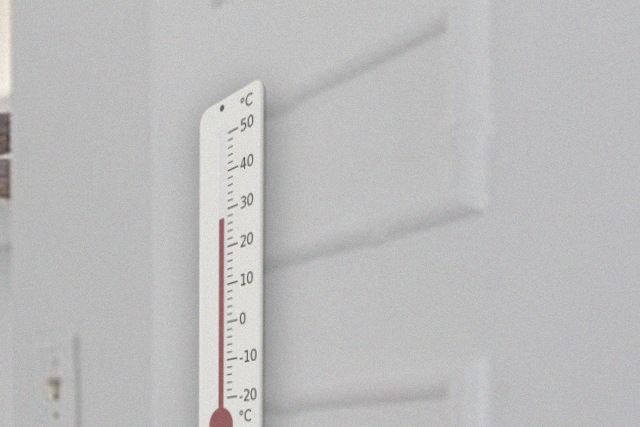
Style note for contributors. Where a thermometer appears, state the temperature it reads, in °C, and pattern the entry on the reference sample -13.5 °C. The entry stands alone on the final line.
28 °C
